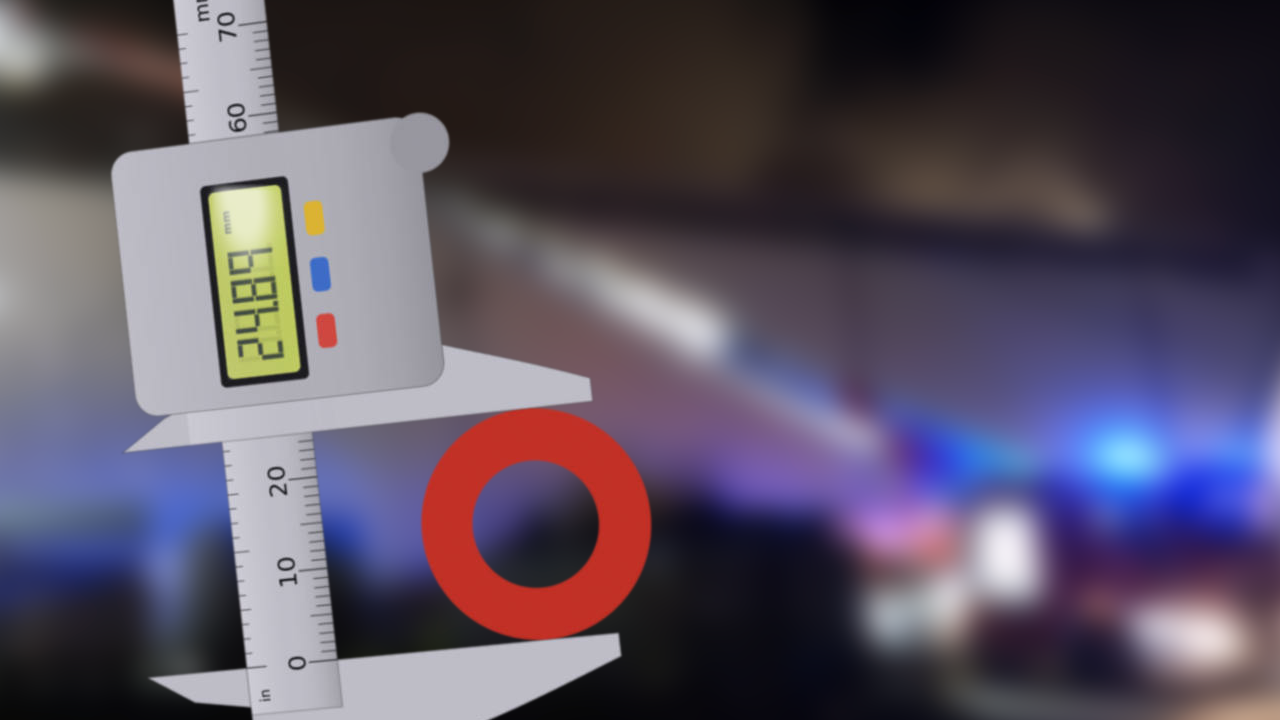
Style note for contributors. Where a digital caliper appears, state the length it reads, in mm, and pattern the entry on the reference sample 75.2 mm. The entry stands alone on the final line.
24.89 mm
